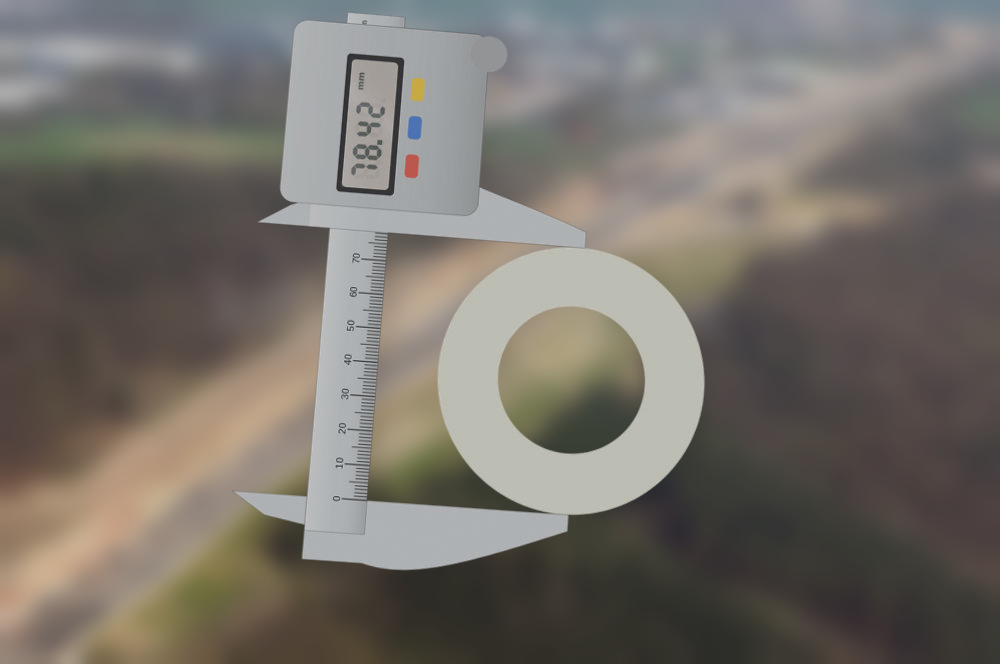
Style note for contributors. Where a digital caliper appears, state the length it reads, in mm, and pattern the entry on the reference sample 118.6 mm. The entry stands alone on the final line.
78.42 mm
